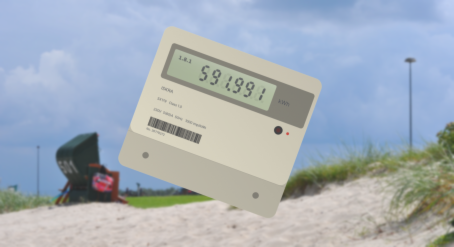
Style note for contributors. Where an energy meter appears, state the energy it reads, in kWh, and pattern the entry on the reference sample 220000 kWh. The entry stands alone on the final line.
591.991 kWh
